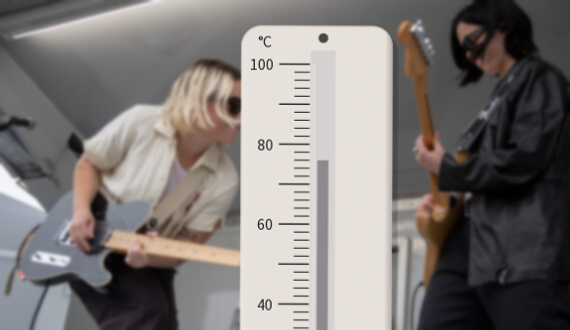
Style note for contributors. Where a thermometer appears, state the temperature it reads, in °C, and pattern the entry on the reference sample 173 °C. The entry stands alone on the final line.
76 °C
